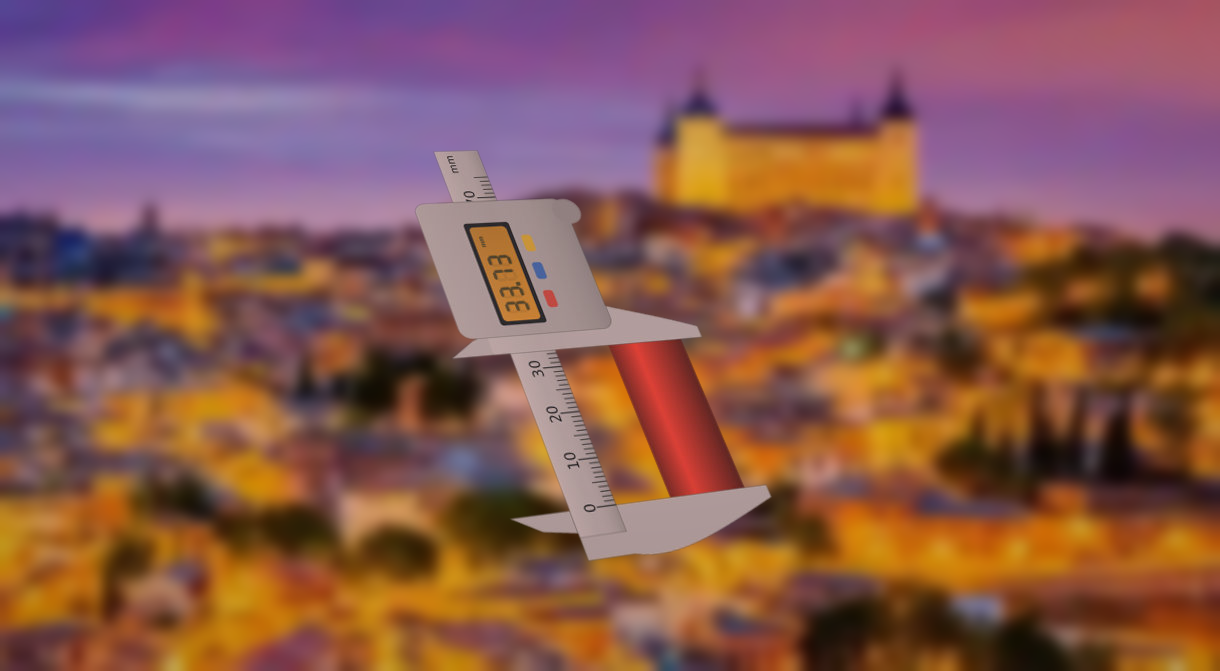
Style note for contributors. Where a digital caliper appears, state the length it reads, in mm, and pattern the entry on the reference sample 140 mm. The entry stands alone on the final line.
33.73 mm
